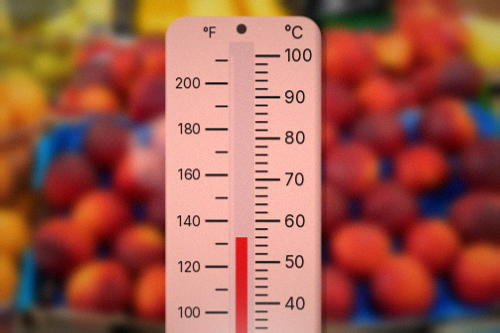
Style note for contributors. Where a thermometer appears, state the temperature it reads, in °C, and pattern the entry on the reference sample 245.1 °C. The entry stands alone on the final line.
56 °C
